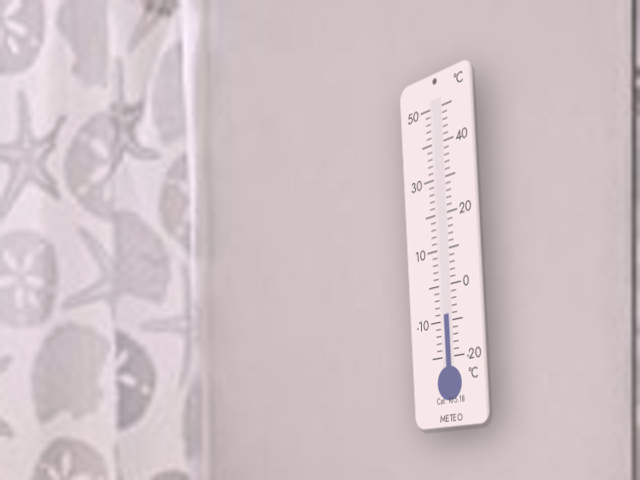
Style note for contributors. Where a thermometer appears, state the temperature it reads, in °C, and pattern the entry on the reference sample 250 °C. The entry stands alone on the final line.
-8 °C
